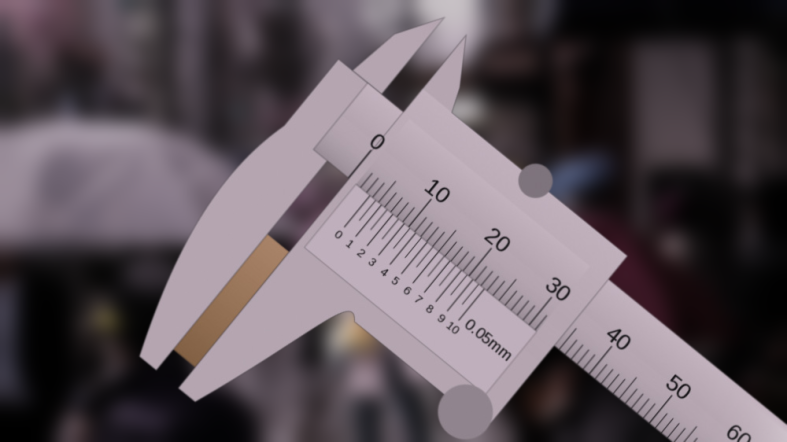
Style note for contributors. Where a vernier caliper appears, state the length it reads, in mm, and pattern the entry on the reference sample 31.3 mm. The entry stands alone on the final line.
3.6 mm
